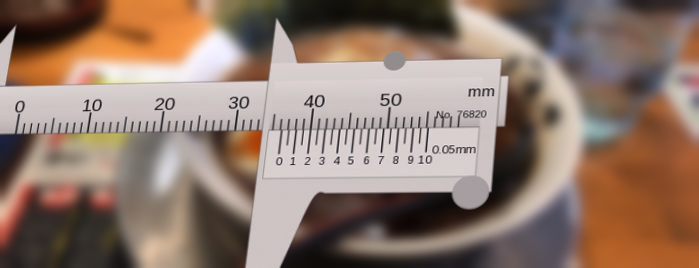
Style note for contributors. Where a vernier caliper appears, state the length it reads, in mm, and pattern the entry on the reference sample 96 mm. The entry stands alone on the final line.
36.2 mm
